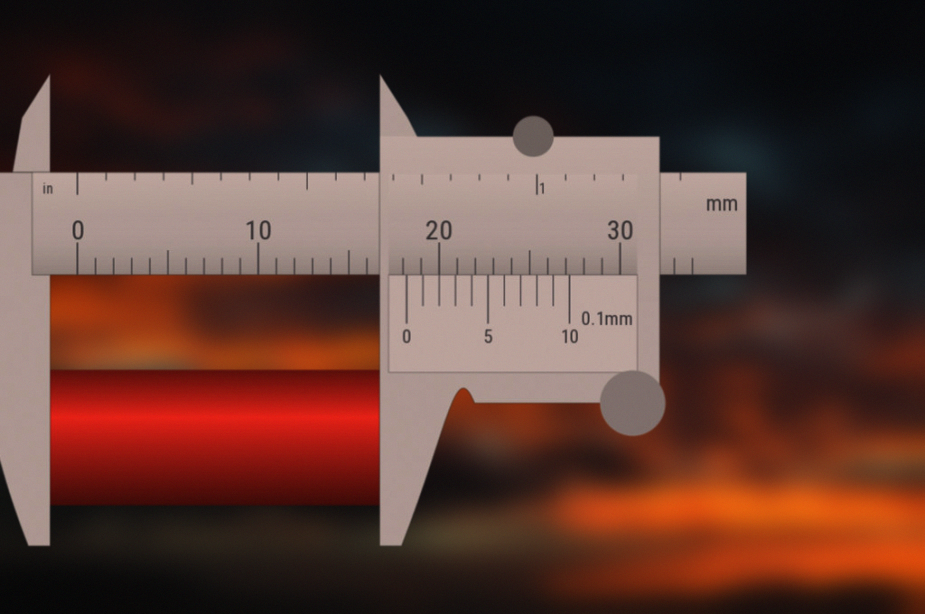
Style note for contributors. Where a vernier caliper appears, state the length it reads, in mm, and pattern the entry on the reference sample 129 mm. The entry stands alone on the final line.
18.2 mm
